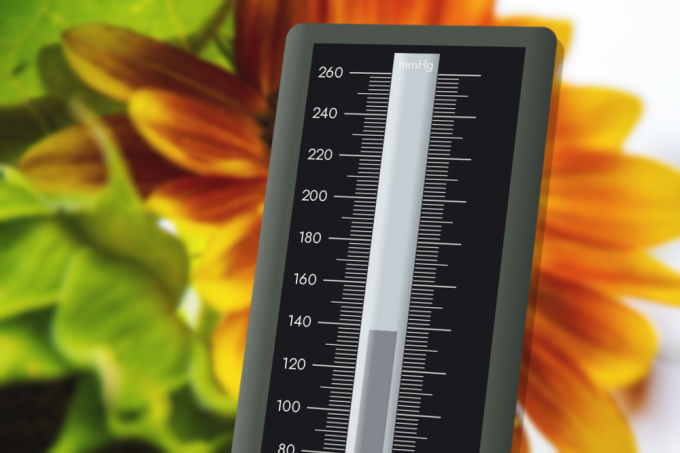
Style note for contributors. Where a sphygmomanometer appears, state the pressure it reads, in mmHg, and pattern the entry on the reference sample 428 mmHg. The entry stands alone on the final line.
138 mmHg
